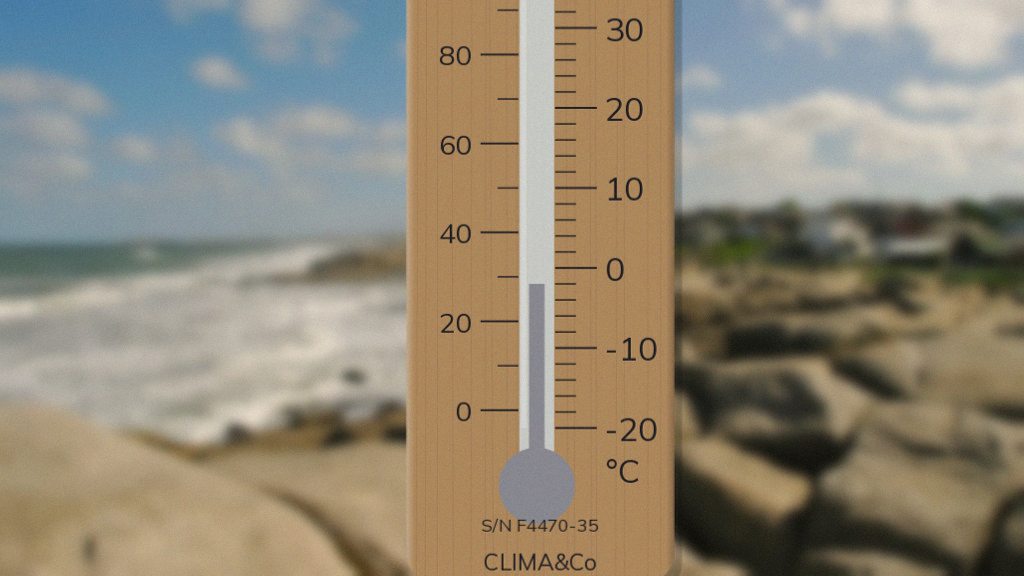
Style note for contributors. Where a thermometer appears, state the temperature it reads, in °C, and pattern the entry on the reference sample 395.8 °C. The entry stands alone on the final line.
-2 °C
